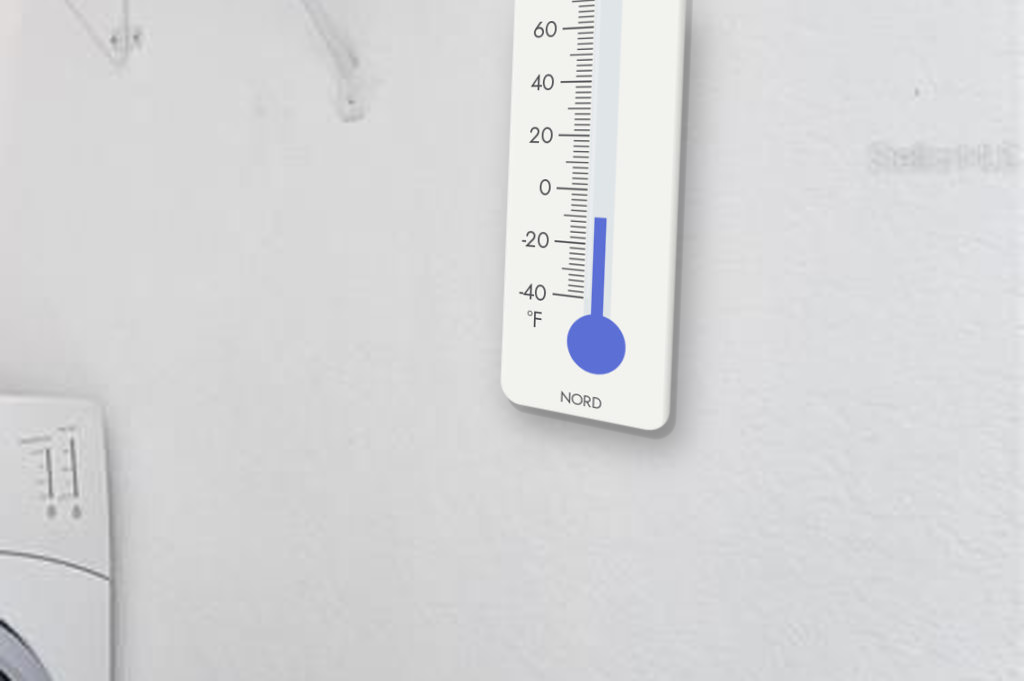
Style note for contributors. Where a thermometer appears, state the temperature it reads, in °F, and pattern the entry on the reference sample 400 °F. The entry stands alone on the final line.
-10 °F
